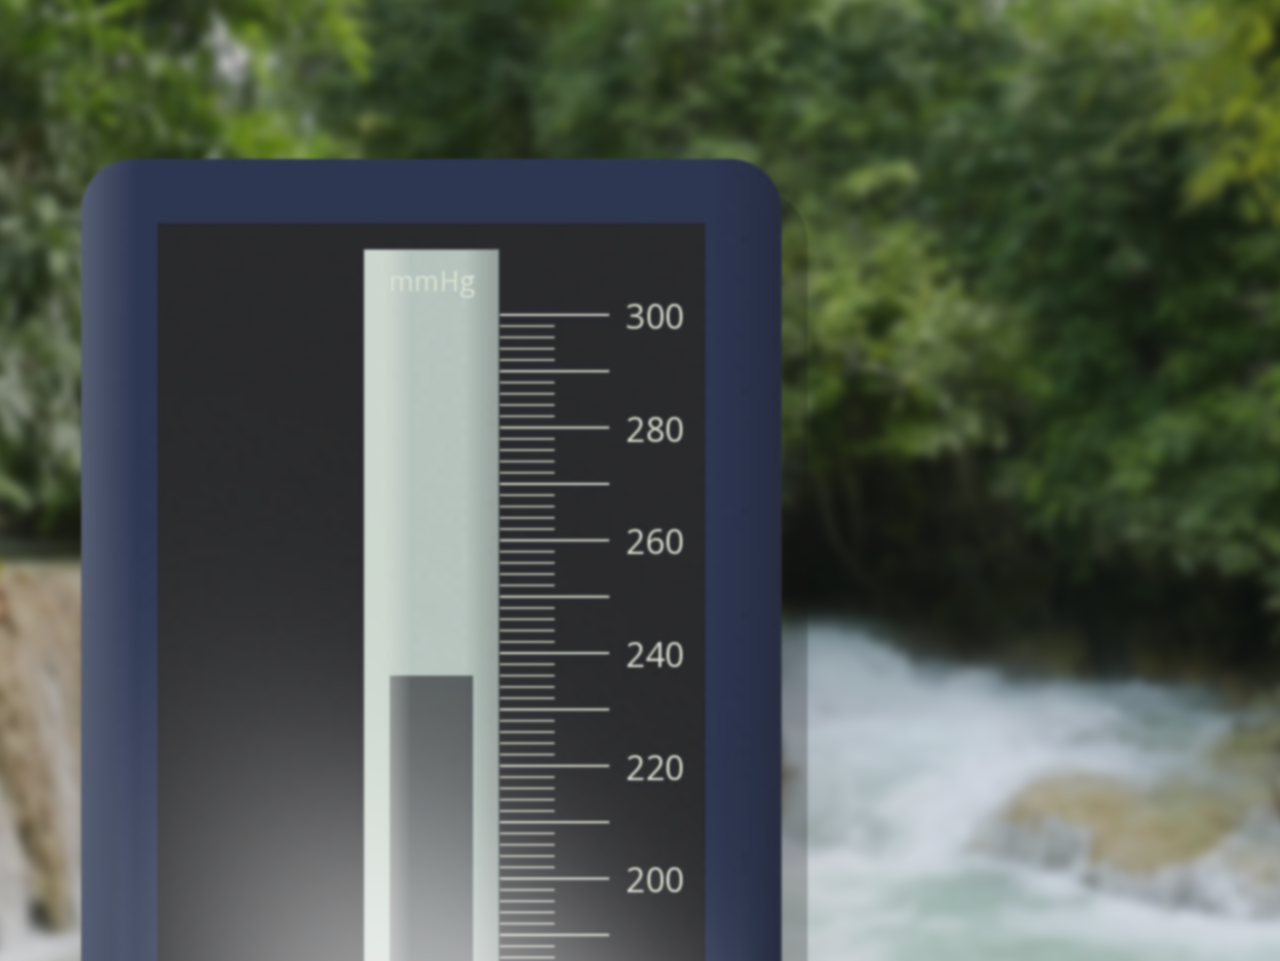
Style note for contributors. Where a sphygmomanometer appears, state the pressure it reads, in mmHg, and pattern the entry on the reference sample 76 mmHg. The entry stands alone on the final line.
236 mmHg
